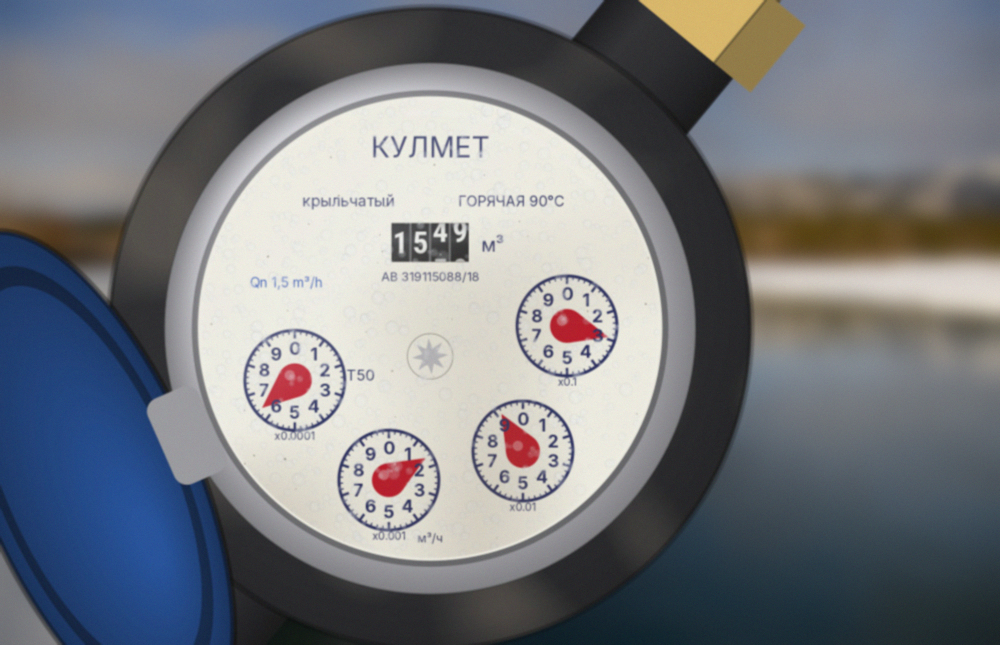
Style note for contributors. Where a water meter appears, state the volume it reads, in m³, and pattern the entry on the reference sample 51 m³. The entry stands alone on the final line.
1549.2916 m³
